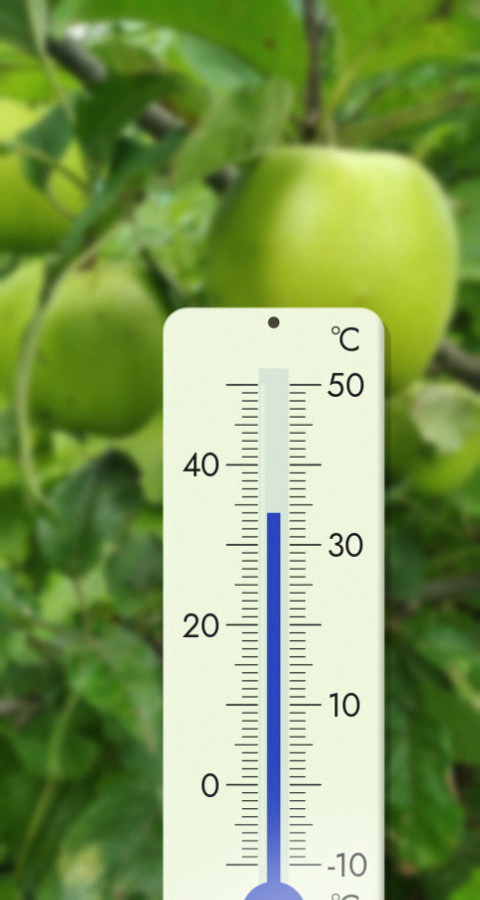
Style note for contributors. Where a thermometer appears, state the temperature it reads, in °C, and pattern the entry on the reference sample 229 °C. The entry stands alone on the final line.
34 °C
